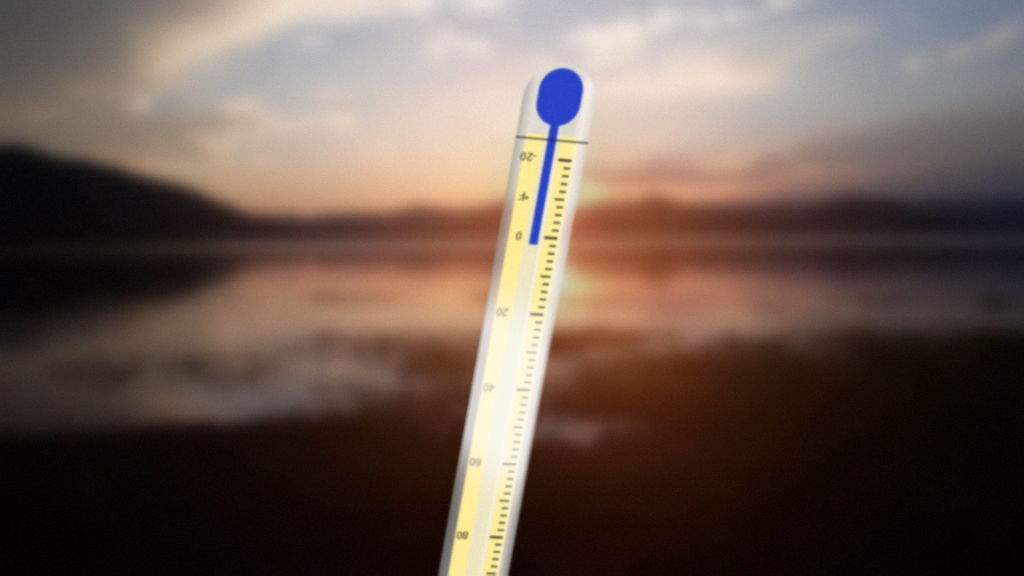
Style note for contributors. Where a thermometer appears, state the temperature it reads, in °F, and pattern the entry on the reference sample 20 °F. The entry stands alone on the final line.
2 °F
